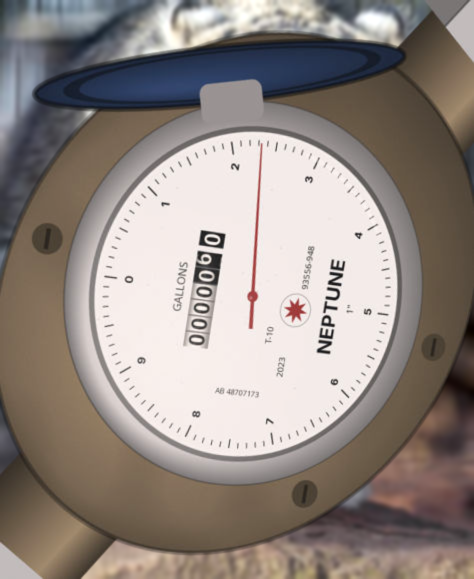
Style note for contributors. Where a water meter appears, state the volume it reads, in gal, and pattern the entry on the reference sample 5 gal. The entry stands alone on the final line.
62.3 gal
